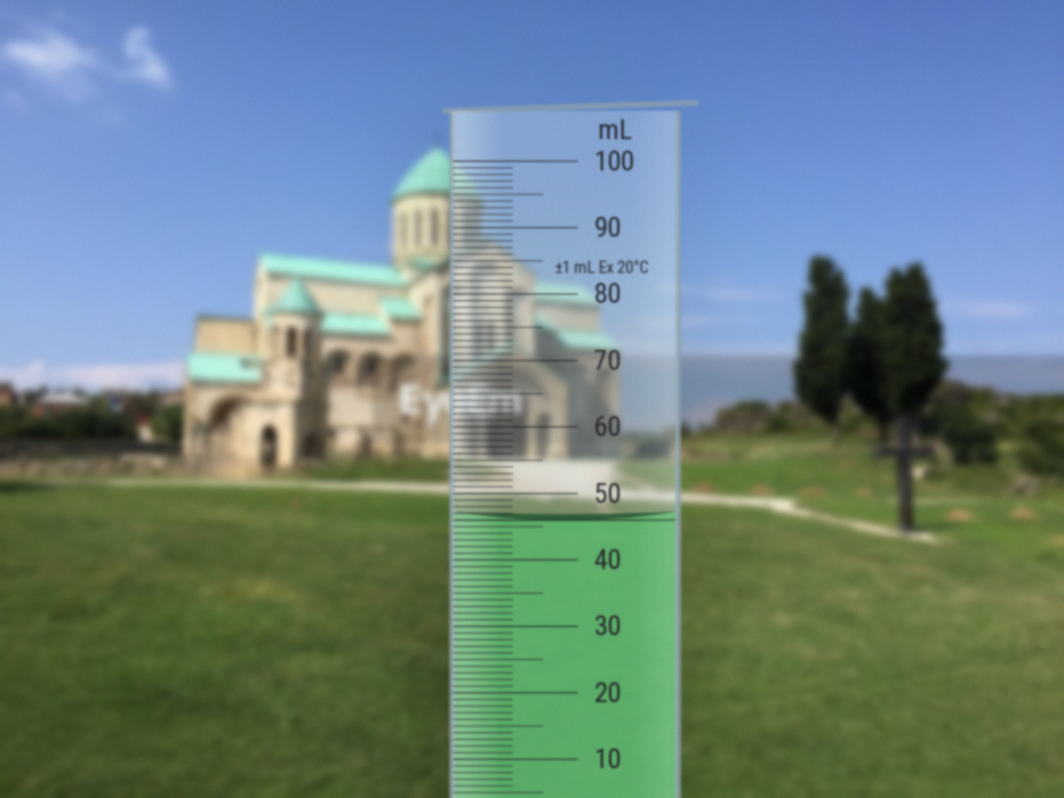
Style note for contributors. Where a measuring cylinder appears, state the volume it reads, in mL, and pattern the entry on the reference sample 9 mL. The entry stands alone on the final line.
46 mL
